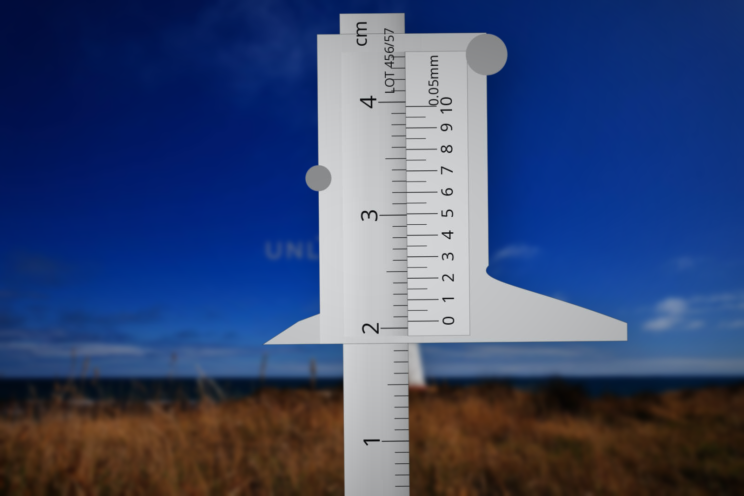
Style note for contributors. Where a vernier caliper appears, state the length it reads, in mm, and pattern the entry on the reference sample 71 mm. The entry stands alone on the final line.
20.6 mm
